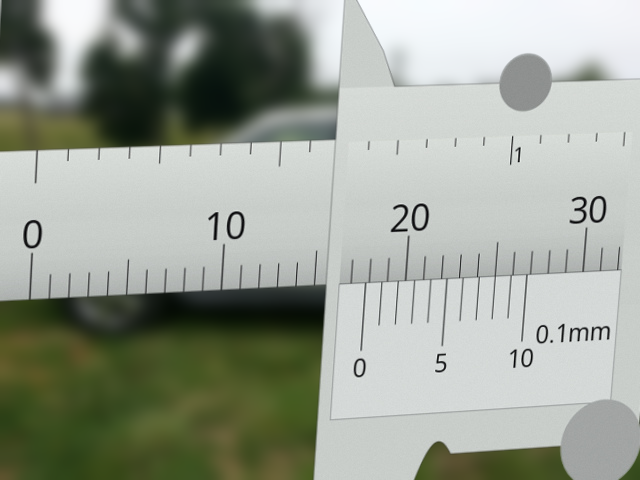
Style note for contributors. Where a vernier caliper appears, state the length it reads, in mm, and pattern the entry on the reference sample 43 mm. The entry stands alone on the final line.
17.8 mm
